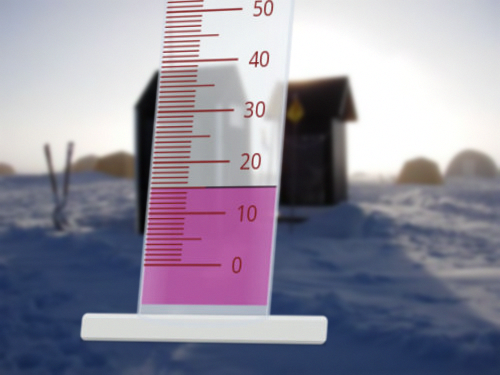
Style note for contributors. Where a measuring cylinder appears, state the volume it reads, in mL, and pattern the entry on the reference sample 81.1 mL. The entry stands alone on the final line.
15 mL
